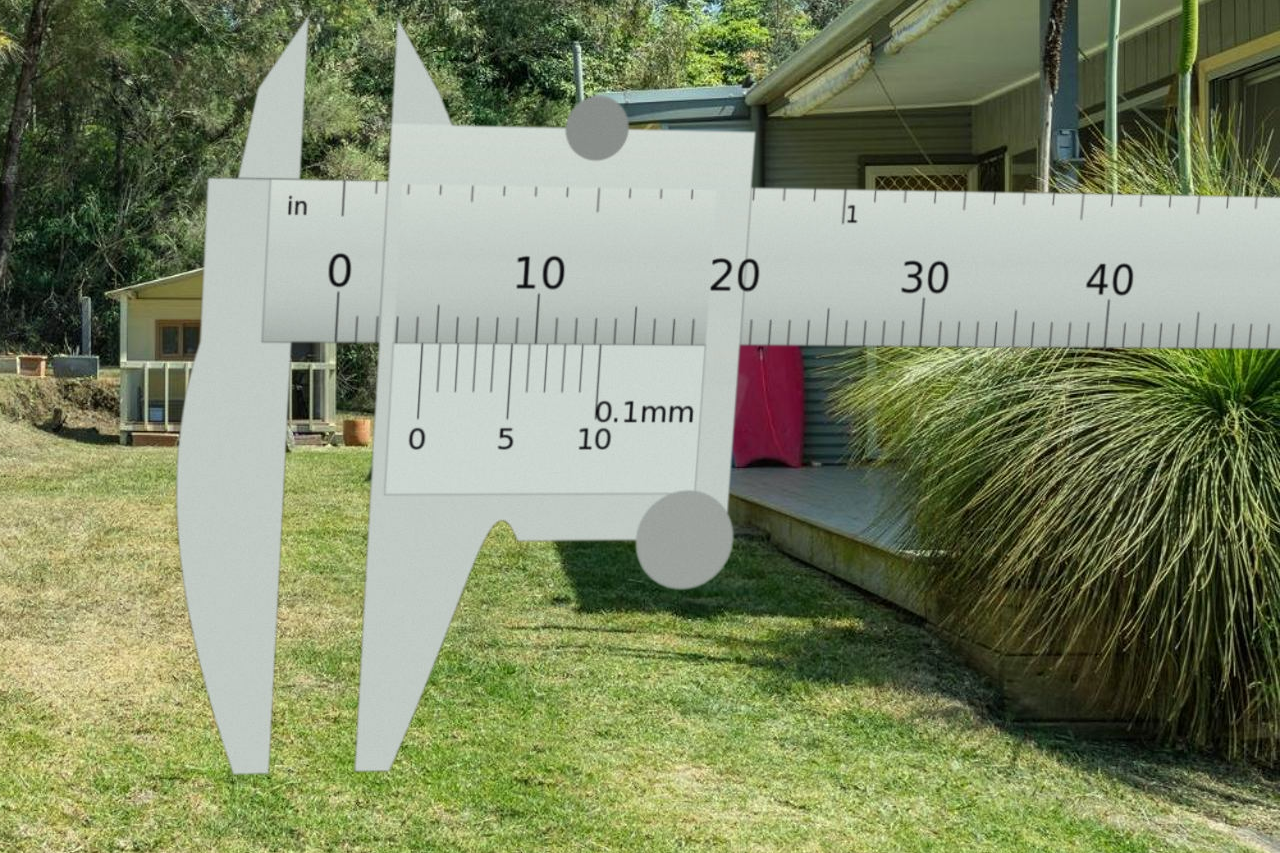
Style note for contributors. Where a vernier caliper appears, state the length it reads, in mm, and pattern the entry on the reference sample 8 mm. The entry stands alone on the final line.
4.3 mm
